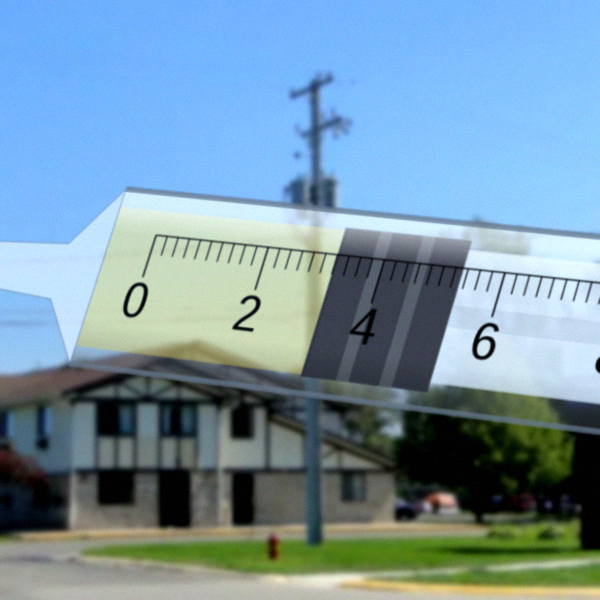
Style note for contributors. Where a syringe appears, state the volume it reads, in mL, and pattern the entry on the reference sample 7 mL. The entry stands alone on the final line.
3.2 mL
